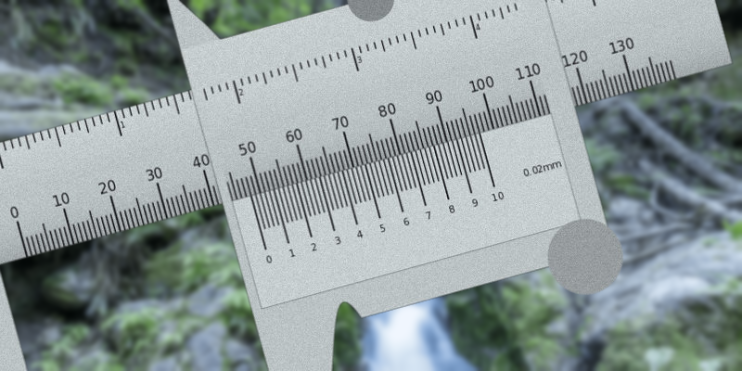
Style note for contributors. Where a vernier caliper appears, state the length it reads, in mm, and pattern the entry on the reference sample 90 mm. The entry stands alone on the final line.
48.0 mm
